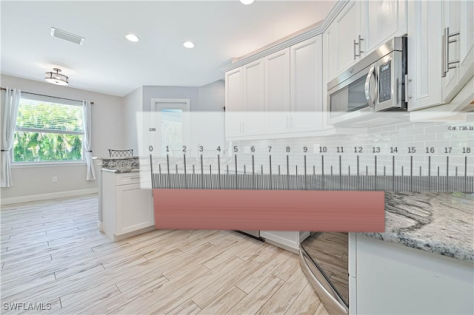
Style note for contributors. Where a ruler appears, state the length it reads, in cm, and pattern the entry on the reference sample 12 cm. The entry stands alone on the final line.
13.5 cm
